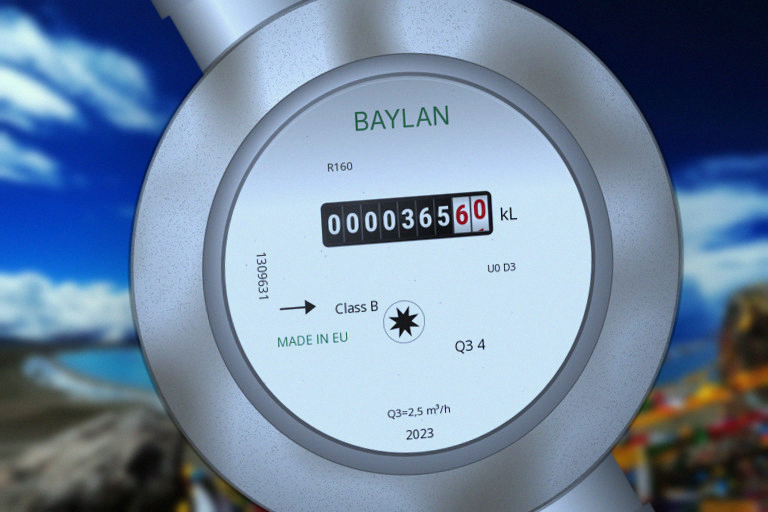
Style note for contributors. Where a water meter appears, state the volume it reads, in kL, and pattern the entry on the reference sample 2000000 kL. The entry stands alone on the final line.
365.60 kL
